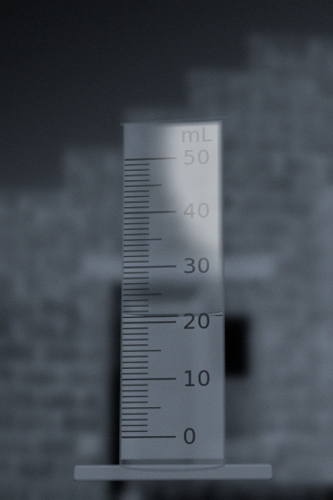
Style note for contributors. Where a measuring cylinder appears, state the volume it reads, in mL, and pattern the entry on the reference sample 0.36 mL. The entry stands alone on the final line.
21 mL
